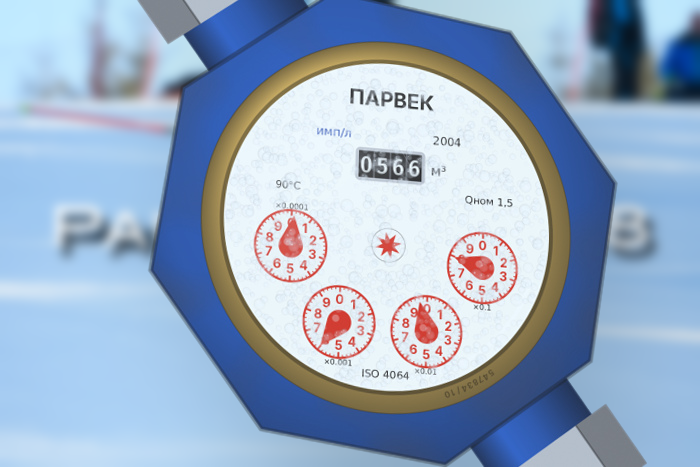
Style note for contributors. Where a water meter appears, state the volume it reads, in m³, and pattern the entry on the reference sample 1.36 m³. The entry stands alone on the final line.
566.7960 m³
